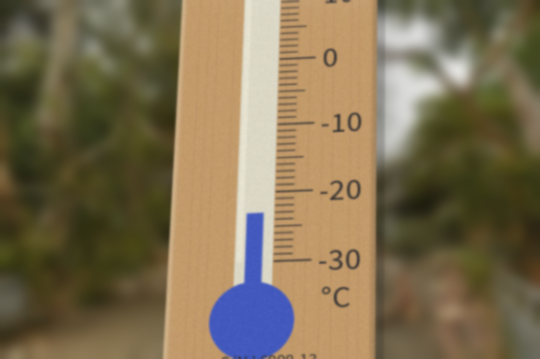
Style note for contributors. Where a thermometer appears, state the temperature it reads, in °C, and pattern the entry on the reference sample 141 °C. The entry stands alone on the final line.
-23 °C
